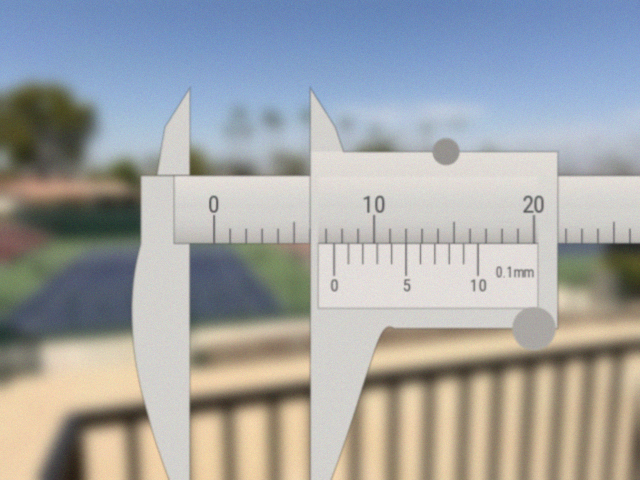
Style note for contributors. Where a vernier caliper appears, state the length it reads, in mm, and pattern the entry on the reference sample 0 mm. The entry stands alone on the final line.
7.5 mm
